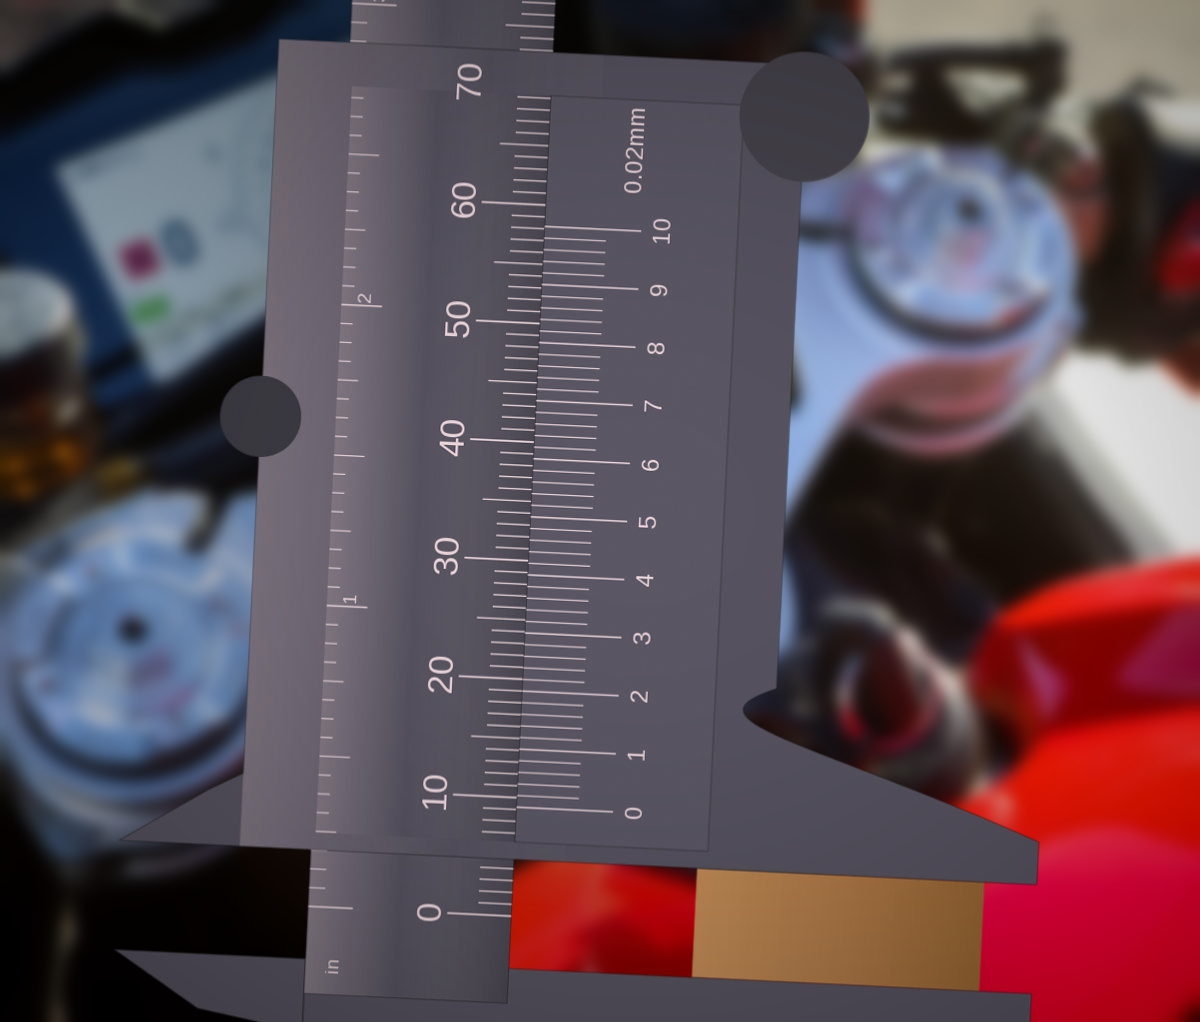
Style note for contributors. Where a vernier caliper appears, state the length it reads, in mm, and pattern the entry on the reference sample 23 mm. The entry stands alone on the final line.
9.2 mm
